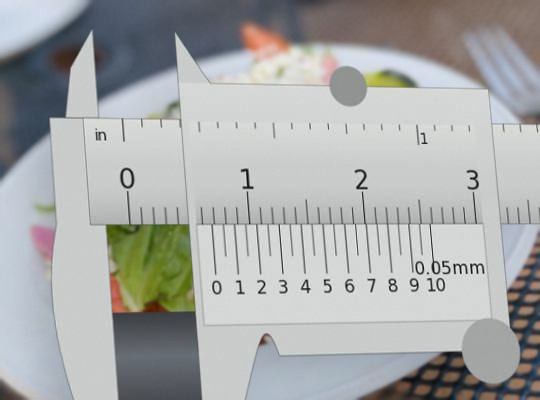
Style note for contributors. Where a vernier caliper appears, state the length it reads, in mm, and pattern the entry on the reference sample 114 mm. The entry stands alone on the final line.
6.8 mm
